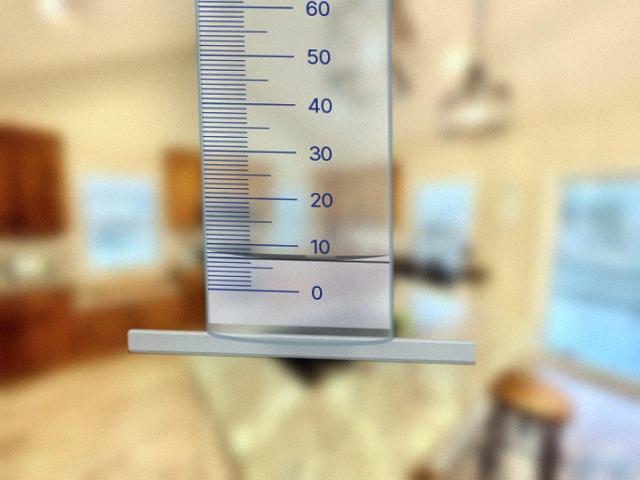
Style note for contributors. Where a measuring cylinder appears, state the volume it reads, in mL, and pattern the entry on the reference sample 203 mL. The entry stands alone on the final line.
7 mL
